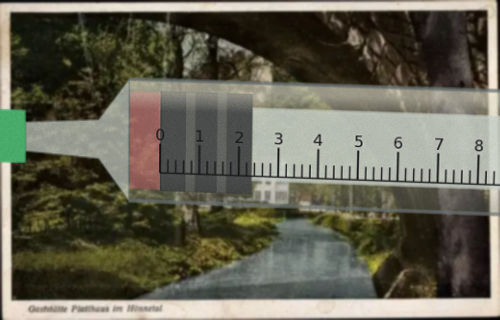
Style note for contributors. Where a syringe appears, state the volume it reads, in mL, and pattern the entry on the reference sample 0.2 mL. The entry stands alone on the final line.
0 mL
